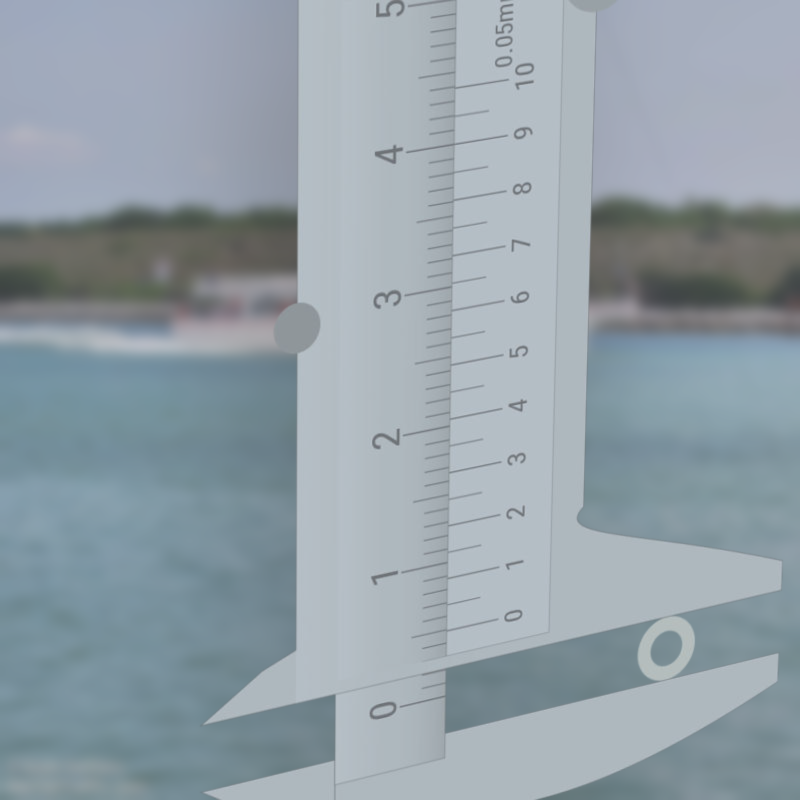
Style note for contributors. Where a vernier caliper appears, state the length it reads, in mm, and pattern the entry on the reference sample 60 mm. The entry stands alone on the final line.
4.9 mm
